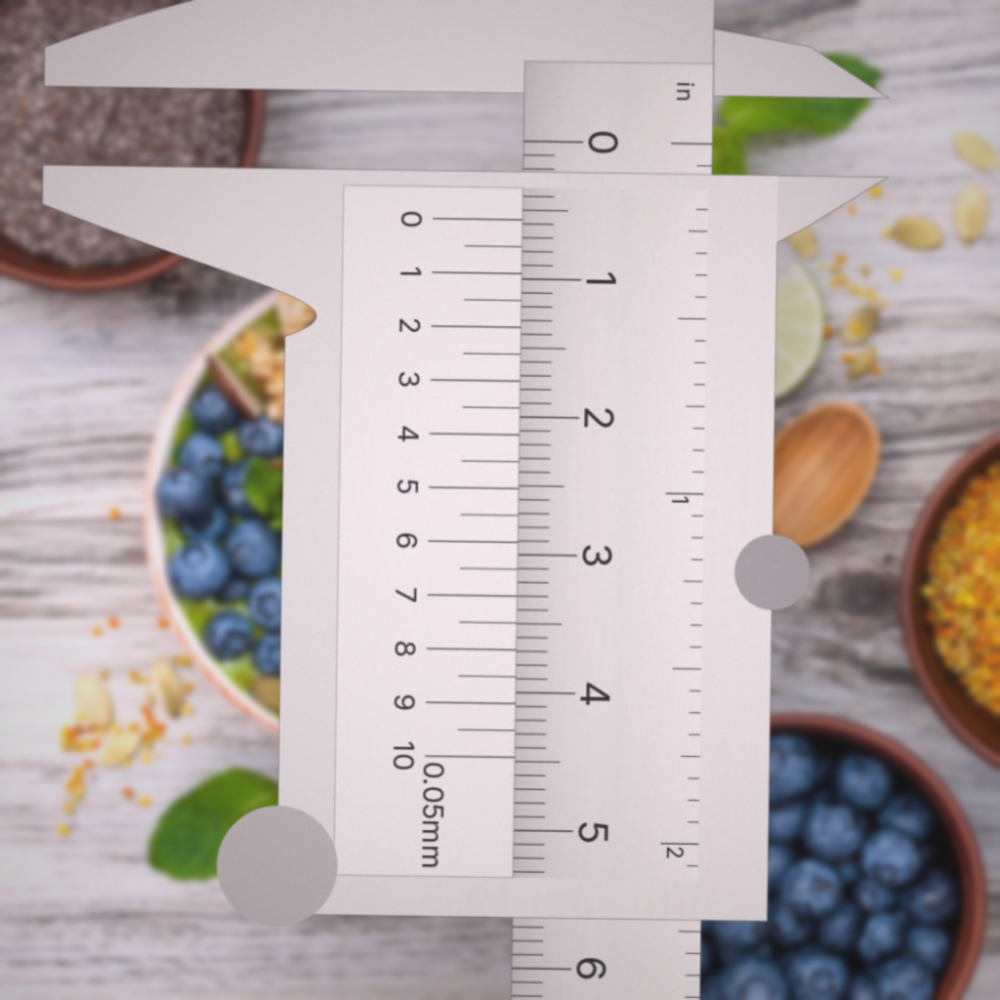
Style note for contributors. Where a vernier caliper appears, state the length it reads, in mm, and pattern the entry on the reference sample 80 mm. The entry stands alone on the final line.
5.7 mm
